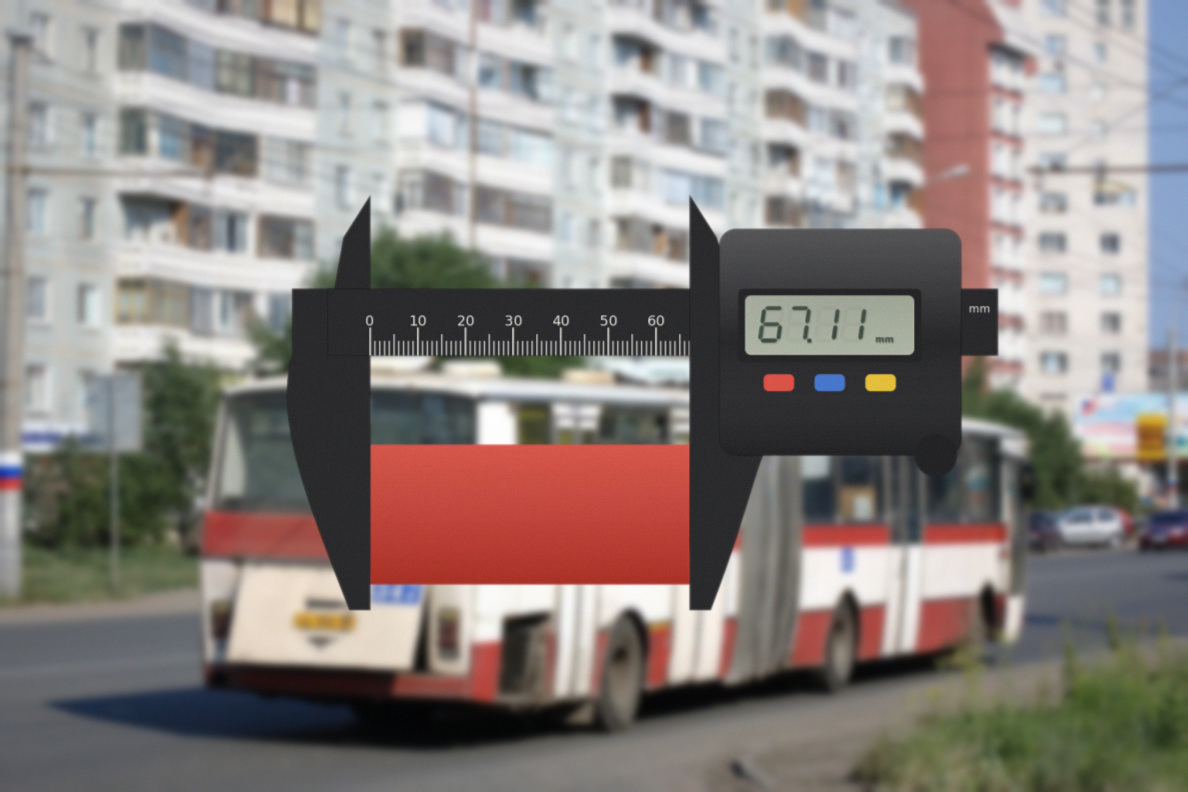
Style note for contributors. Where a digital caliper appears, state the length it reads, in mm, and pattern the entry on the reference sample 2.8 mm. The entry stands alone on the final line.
67.11 mm
